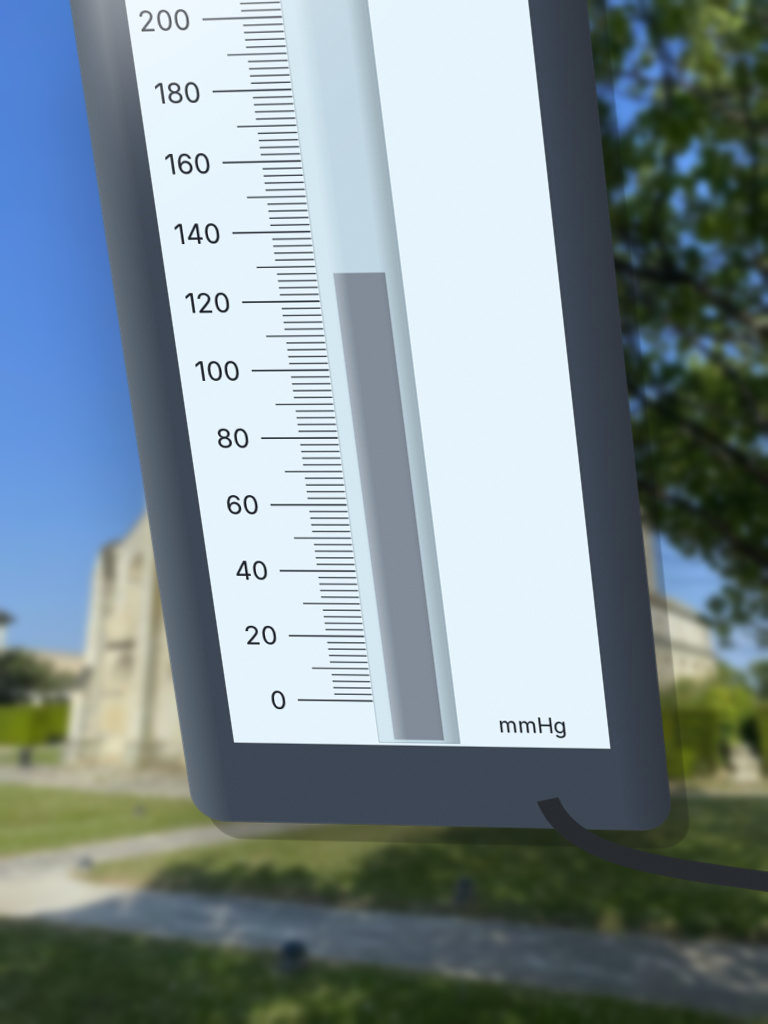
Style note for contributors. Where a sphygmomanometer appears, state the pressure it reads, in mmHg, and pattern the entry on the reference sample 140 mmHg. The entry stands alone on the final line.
128 mmHg
